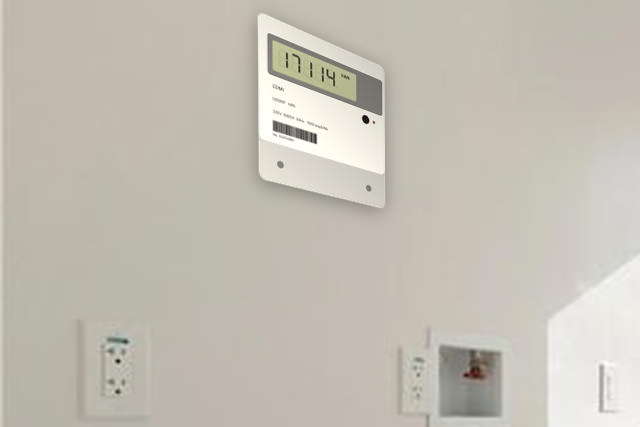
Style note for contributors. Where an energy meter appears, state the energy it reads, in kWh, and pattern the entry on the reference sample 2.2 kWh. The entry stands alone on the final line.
17114 kWh
